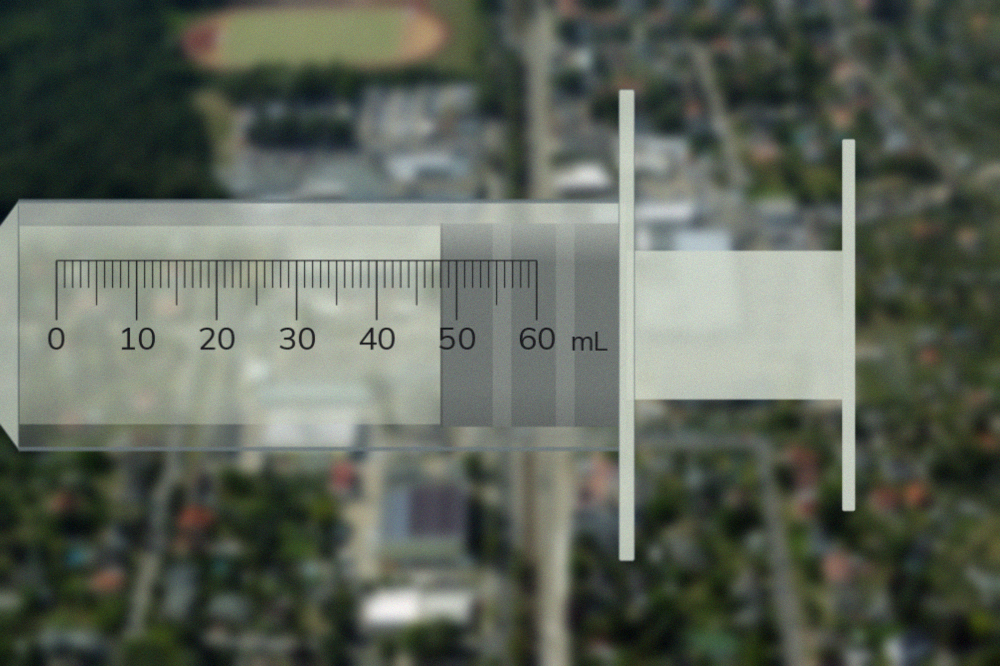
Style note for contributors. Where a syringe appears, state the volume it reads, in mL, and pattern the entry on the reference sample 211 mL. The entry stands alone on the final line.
48 mL
